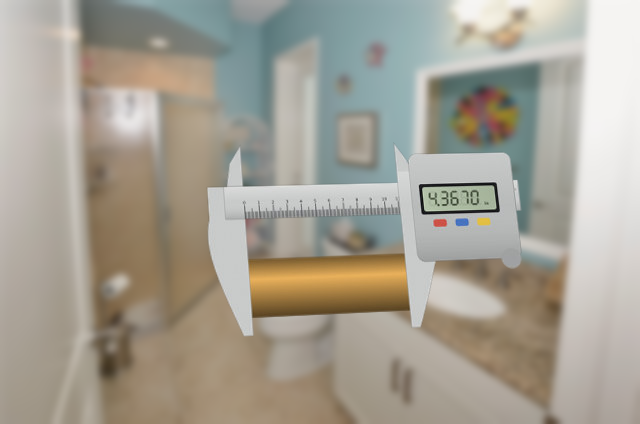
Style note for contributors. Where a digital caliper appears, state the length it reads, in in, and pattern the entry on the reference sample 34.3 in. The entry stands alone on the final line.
4.3670 in
